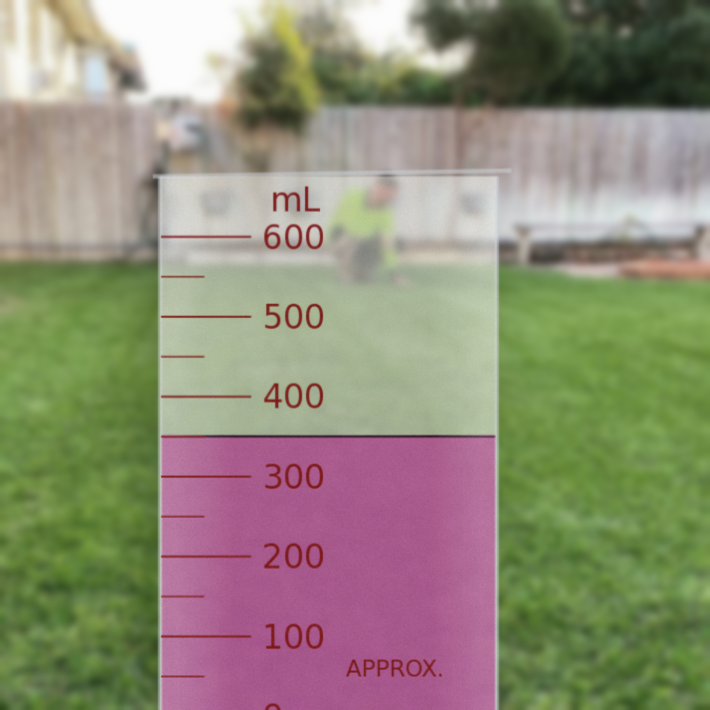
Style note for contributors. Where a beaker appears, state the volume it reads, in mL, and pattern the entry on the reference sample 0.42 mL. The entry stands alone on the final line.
350 mL
